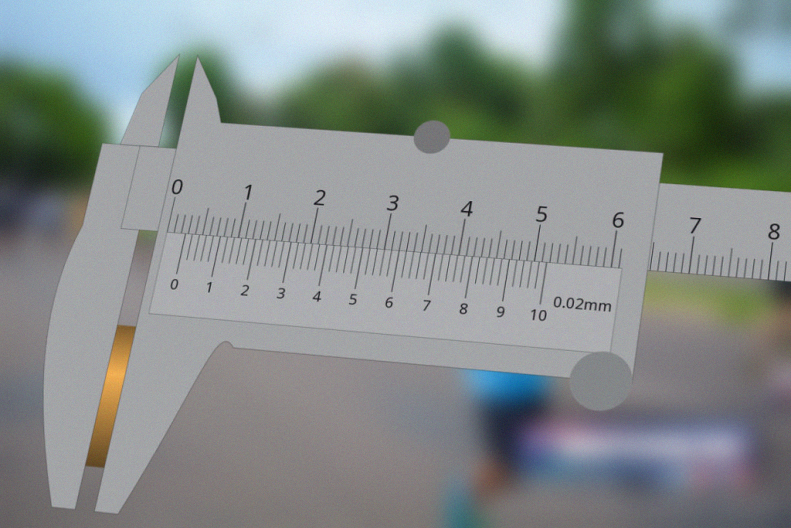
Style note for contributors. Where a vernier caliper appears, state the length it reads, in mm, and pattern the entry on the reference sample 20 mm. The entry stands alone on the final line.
2.6 mm
